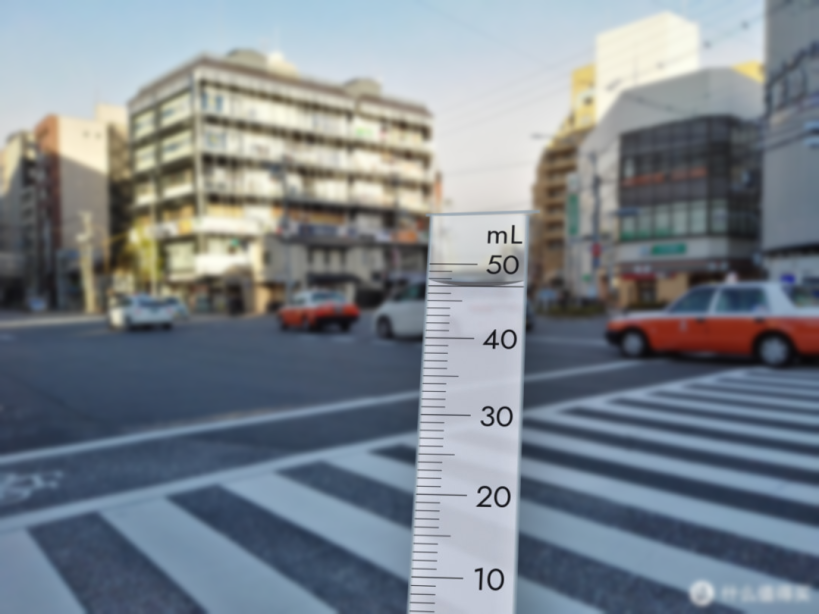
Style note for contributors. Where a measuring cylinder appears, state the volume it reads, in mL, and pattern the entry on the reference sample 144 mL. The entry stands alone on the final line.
47 mL
